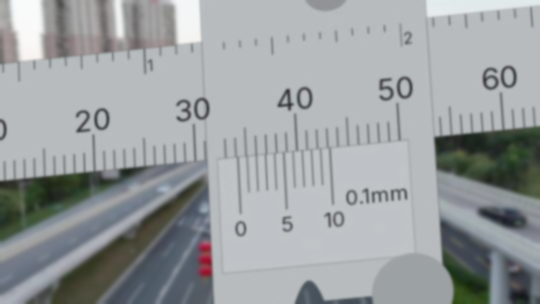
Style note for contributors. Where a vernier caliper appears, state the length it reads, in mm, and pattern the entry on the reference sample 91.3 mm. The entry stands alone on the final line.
34.2 mm
